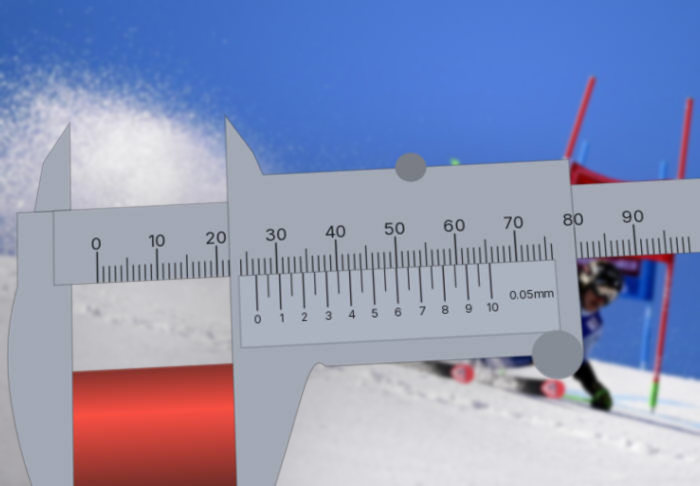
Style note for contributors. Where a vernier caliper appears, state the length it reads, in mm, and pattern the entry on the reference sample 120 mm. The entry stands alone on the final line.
26.5 mm
